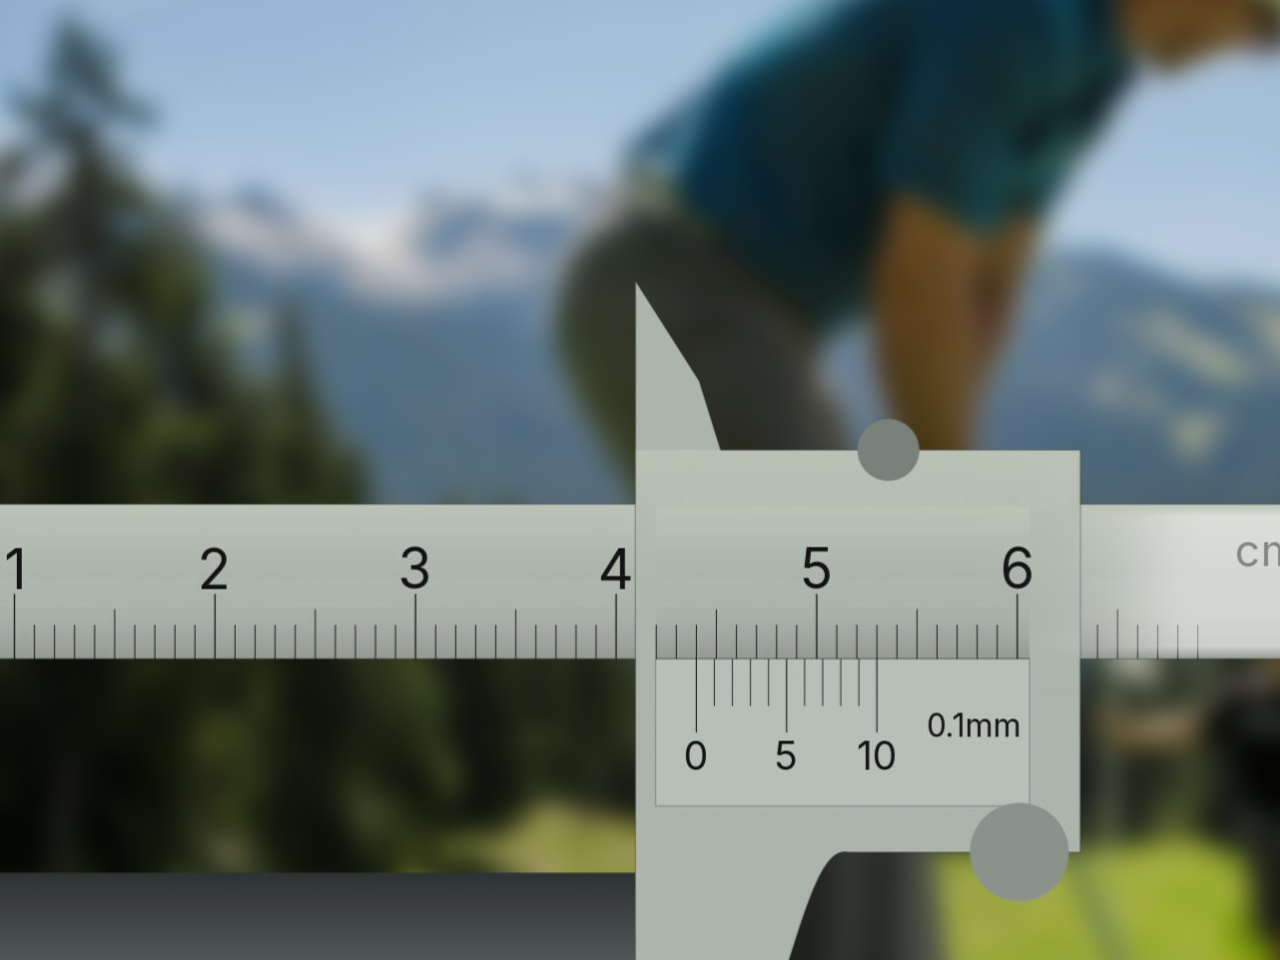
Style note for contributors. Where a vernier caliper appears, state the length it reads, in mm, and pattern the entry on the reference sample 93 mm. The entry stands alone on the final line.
44.0 mm
